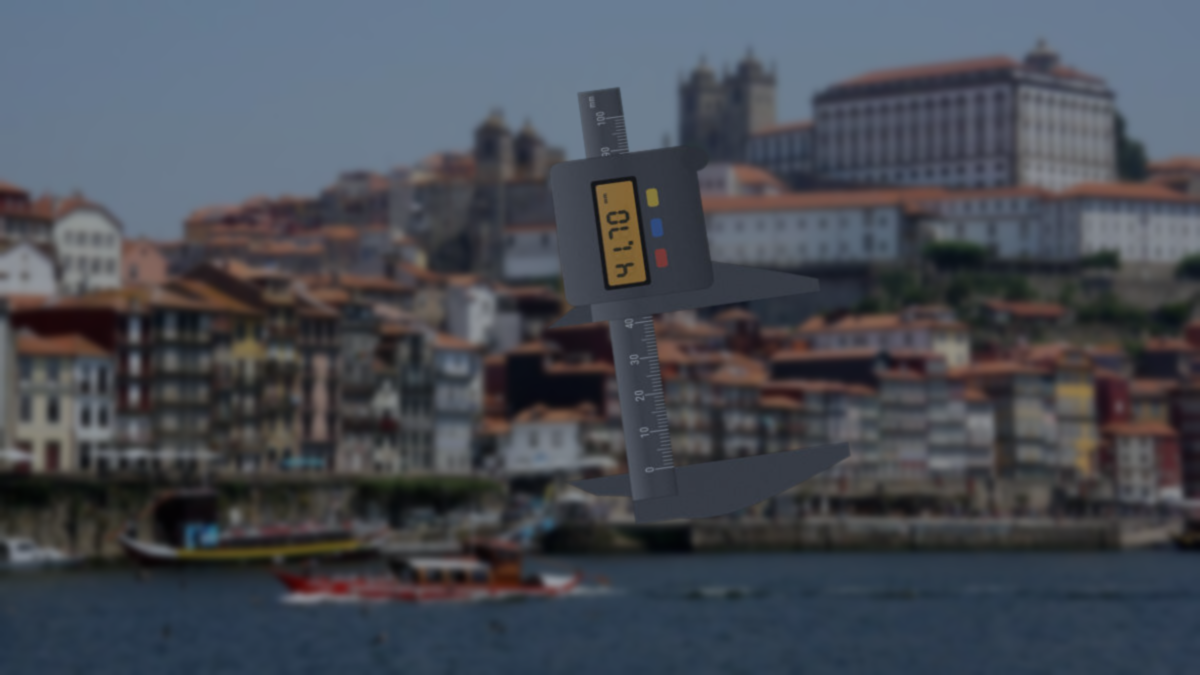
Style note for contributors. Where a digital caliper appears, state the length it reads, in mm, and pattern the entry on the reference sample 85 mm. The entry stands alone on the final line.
41.70 mm
